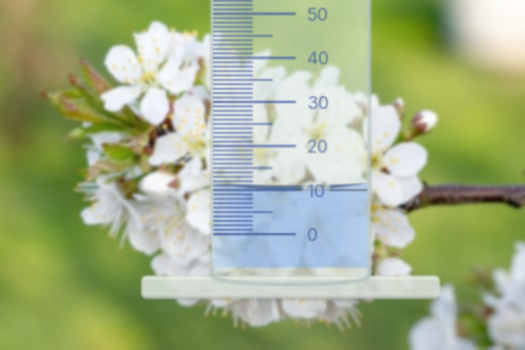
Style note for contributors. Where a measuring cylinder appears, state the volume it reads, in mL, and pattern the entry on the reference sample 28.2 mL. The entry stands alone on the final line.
10 mL
